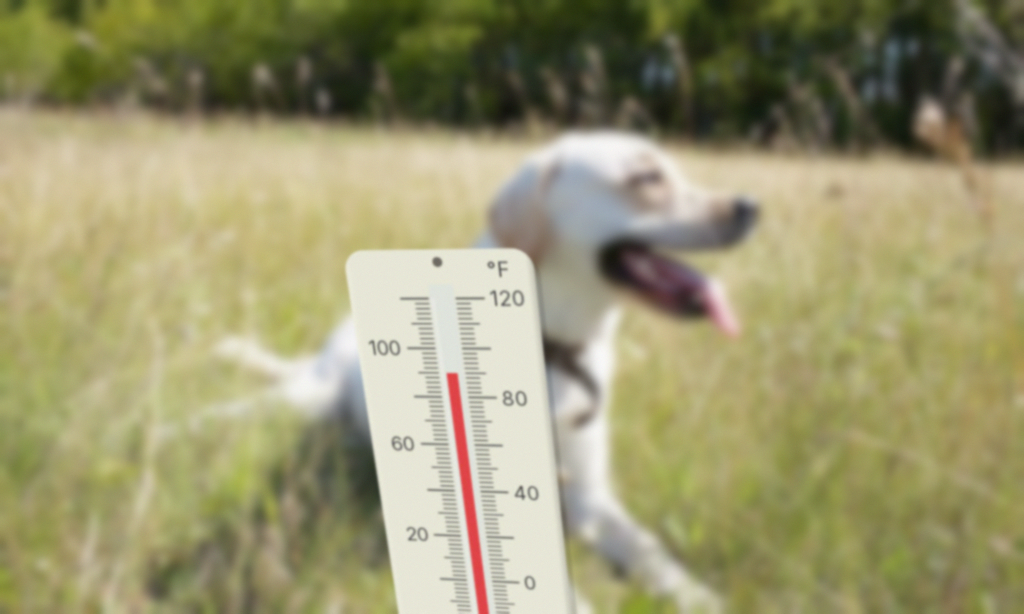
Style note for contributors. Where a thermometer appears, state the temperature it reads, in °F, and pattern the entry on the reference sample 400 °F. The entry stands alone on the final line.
90 °F
